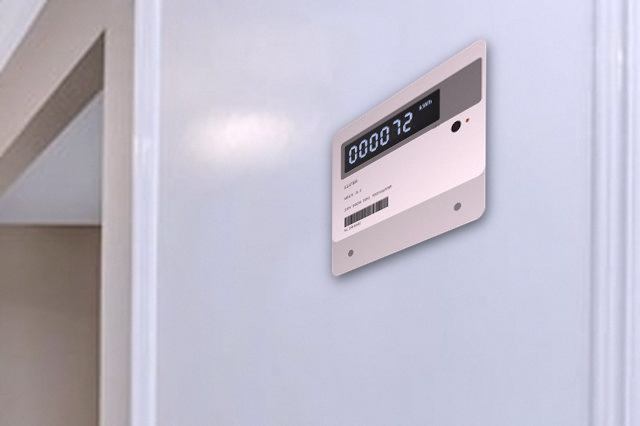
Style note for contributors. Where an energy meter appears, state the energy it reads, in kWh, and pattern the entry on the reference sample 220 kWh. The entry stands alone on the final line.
72 kWh
